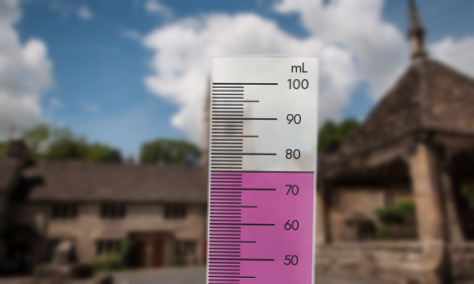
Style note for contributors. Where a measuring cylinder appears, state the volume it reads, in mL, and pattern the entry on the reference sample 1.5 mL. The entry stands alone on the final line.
75 mL
